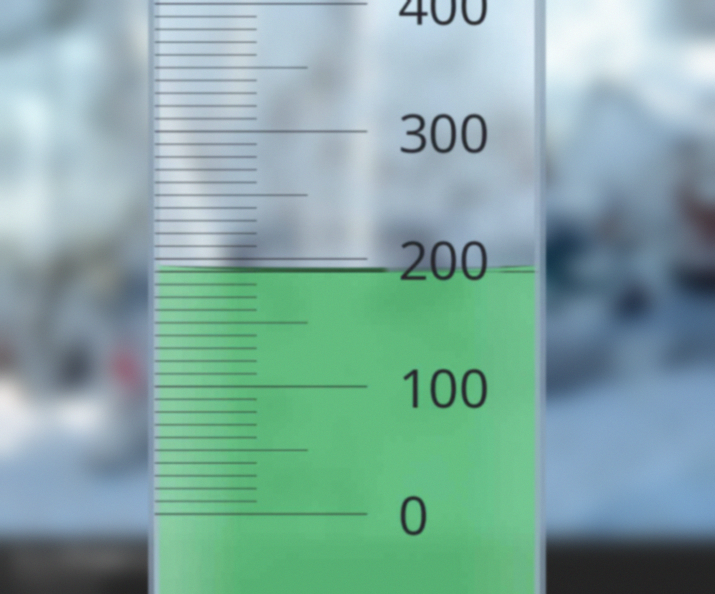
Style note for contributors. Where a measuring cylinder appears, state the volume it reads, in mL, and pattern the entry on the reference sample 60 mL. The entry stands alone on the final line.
190 mL
